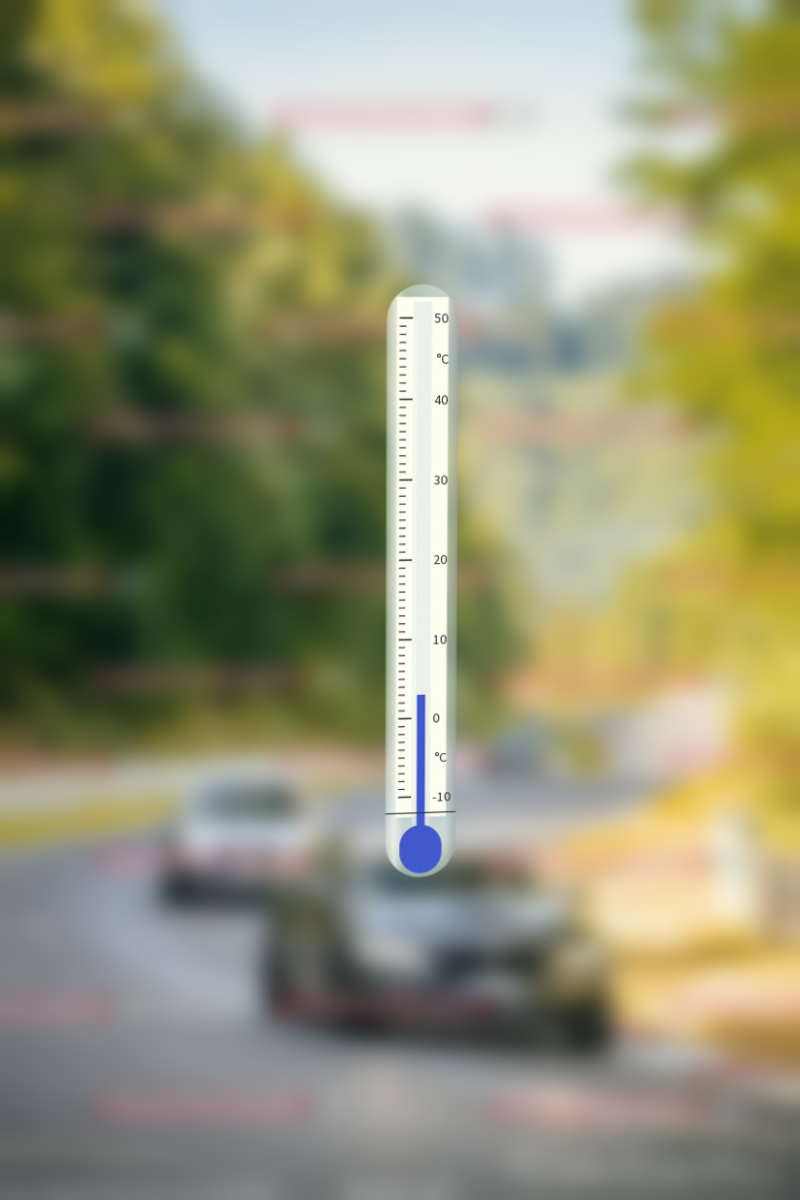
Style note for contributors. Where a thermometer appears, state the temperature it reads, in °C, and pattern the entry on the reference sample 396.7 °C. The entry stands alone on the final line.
3 °C
